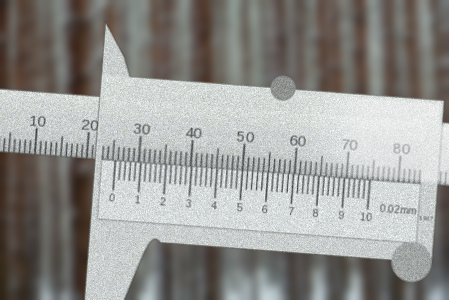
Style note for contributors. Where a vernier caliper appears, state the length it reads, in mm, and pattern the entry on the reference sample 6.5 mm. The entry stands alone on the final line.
25.5 mm
